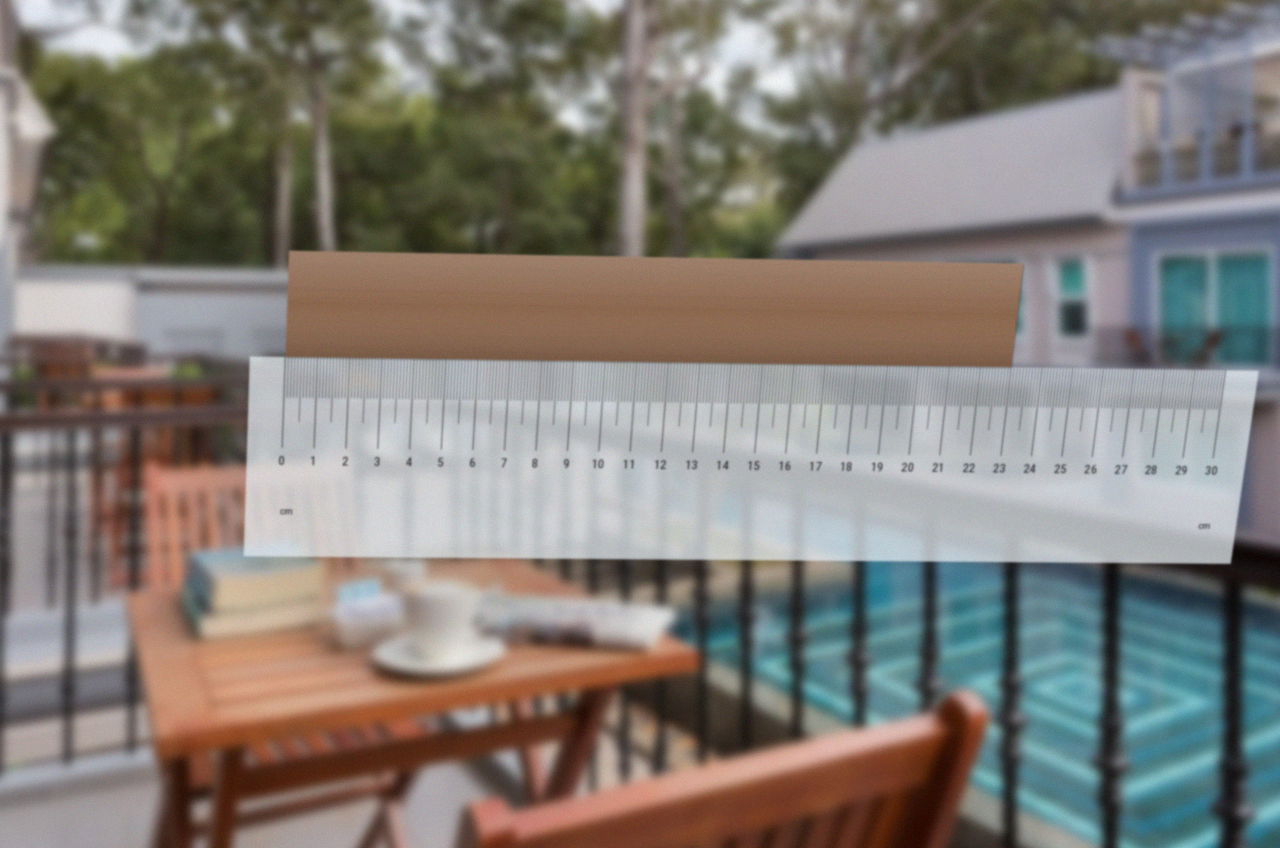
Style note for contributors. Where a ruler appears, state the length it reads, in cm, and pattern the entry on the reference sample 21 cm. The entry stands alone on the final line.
23 cm
